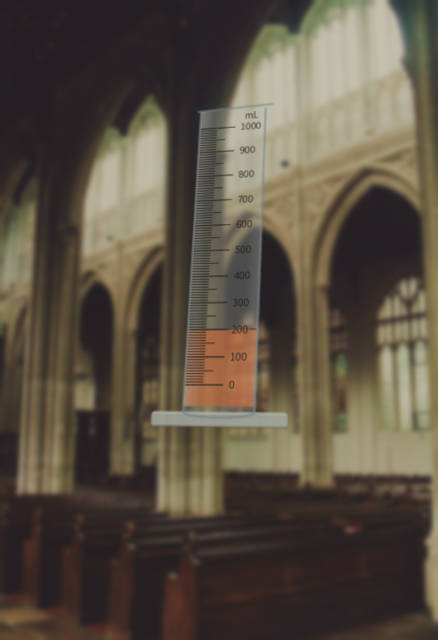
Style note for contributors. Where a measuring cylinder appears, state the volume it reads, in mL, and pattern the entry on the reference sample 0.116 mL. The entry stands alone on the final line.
200 mL
